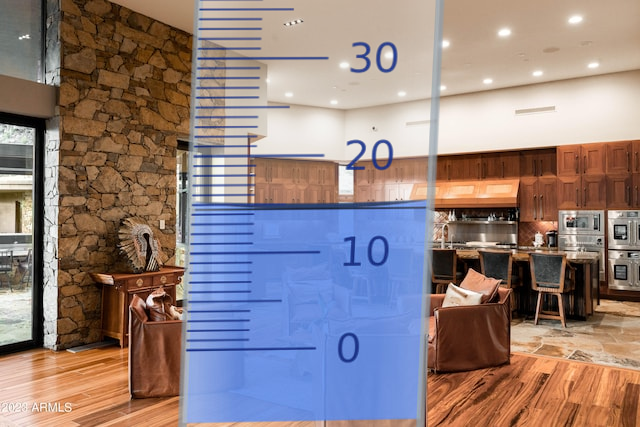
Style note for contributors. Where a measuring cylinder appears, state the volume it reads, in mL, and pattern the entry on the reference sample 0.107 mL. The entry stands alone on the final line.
14.5 mL
